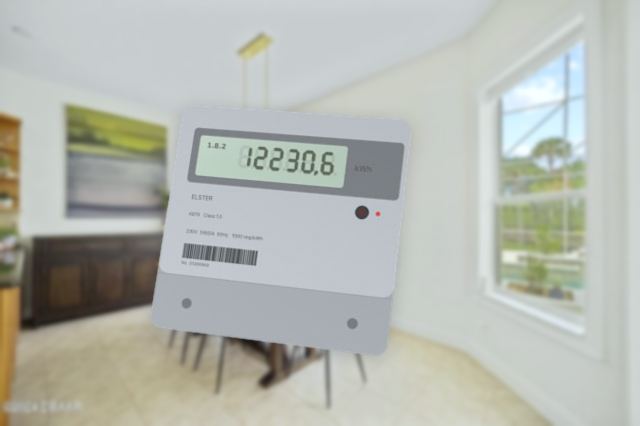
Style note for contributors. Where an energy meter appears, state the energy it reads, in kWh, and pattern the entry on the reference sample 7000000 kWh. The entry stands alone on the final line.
12230.6 kWh
